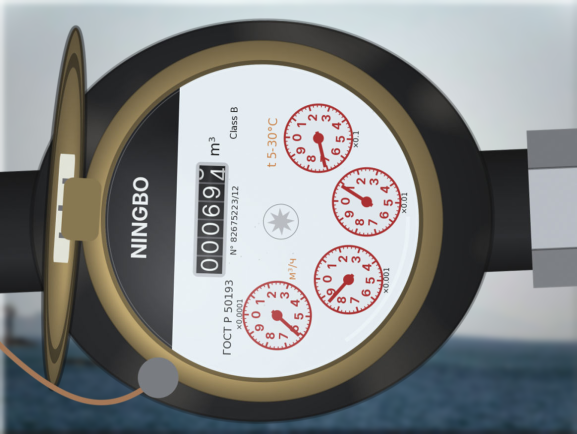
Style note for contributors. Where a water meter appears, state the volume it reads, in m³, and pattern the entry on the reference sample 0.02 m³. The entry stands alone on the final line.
693.7086 m³
